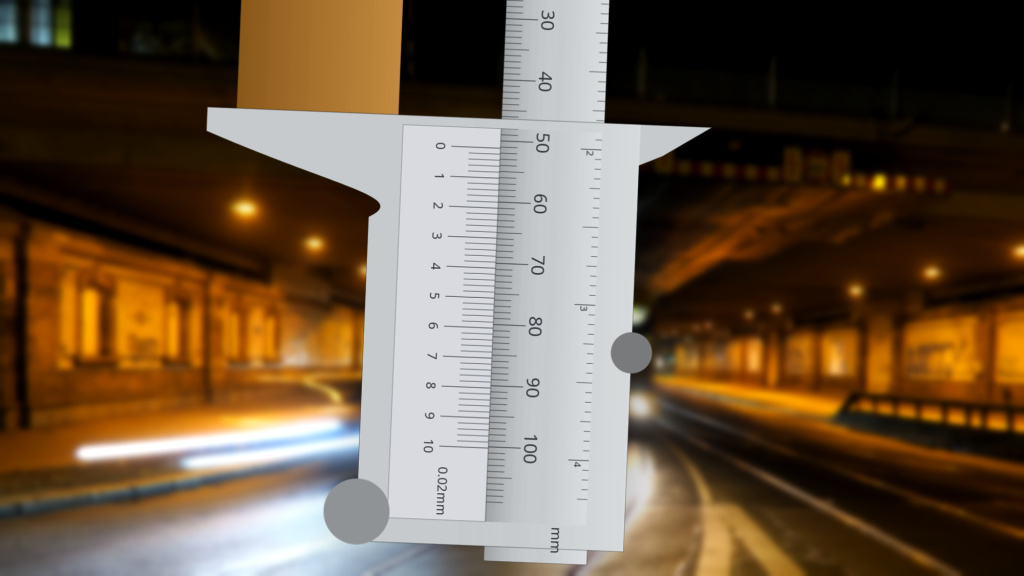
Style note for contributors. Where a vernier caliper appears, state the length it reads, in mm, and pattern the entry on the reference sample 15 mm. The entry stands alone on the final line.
51.2 mm
